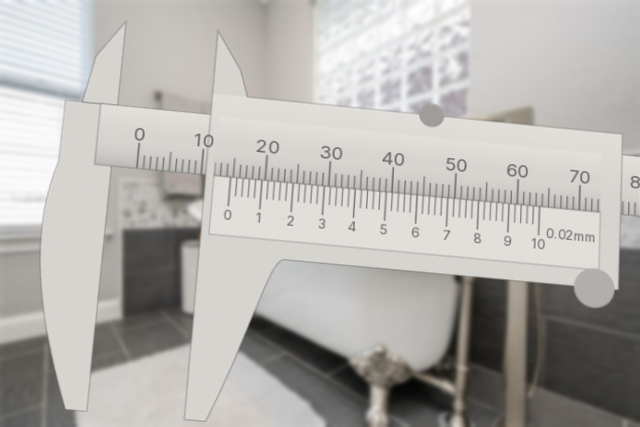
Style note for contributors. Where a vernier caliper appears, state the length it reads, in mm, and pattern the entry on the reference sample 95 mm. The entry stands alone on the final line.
14.6 mm
